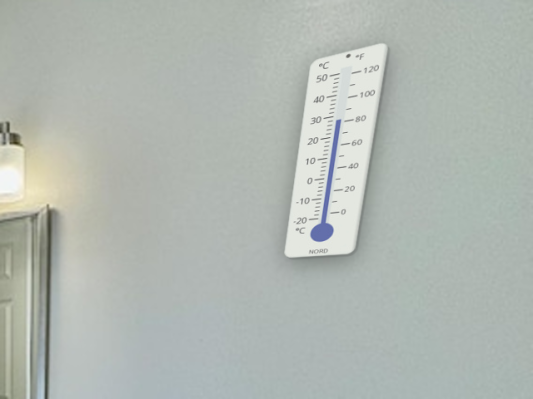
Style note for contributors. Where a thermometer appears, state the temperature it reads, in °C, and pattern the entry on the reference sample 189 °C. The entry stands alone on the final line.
28 °C
